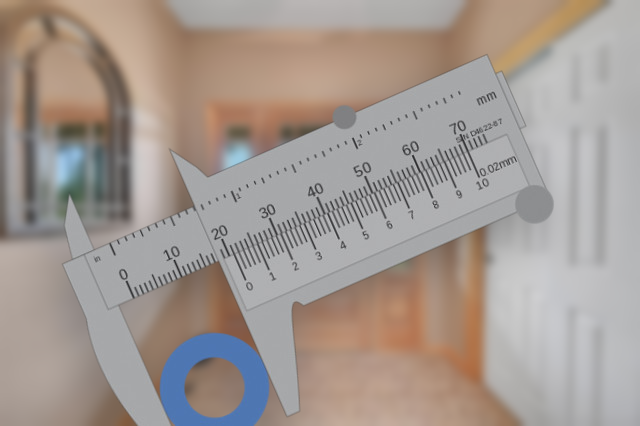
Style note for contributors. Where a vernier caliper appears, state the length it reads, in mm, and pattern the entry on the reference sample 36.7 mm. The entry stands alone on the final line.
21.0 mm
